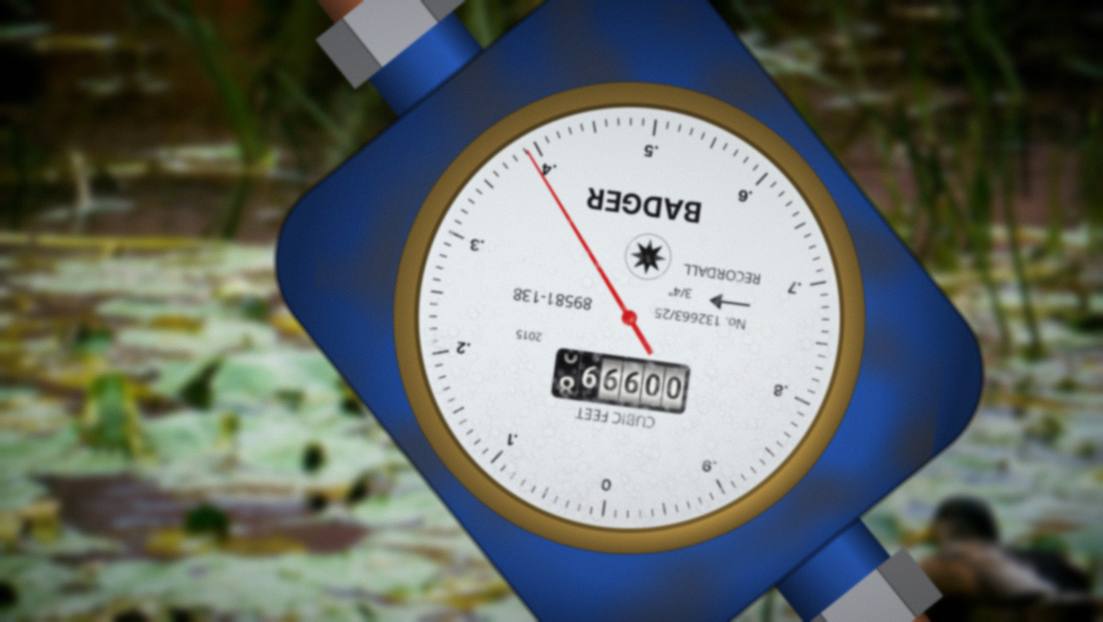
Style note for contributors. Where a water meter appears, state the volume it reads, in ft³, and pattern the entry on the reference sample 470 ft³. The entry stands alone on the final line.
9998.39 ft³
